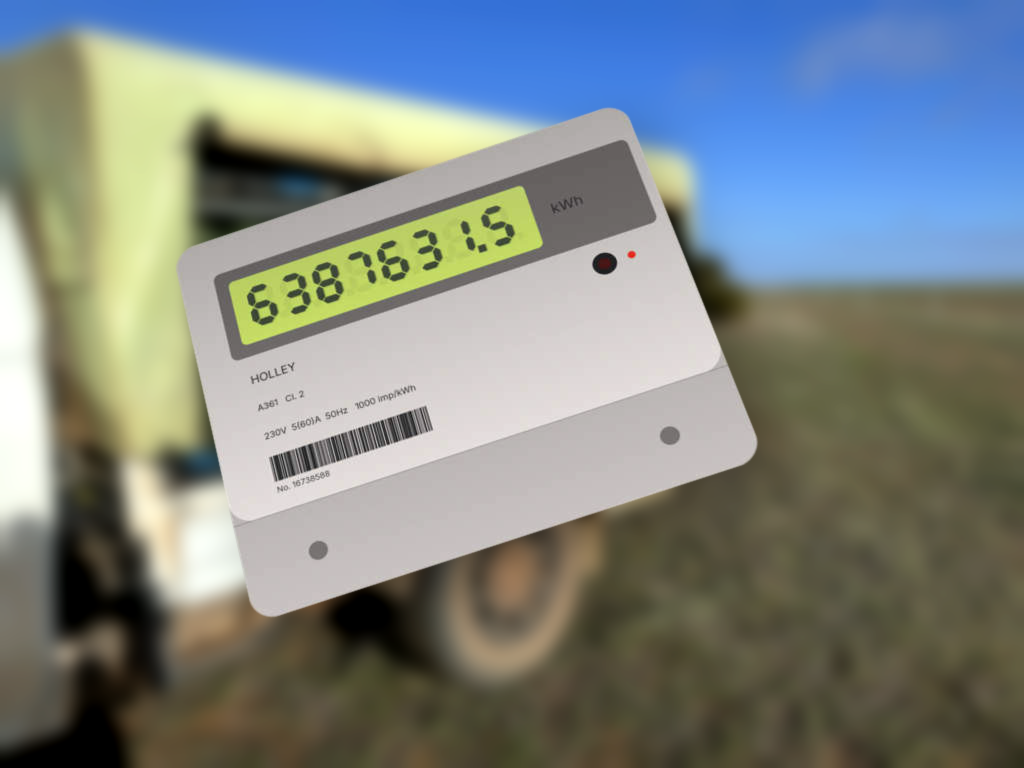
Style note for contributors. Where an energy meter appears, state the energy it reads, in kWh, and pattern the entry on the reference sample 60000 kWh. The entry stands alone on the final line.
6387631.5 kWh
